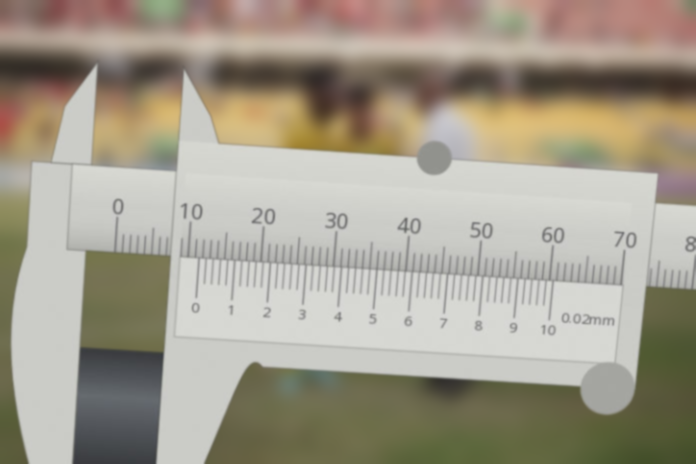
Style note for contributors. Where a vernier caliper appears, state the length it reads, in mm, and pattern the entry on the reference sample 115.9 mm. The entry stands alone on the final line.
11.5 mm
